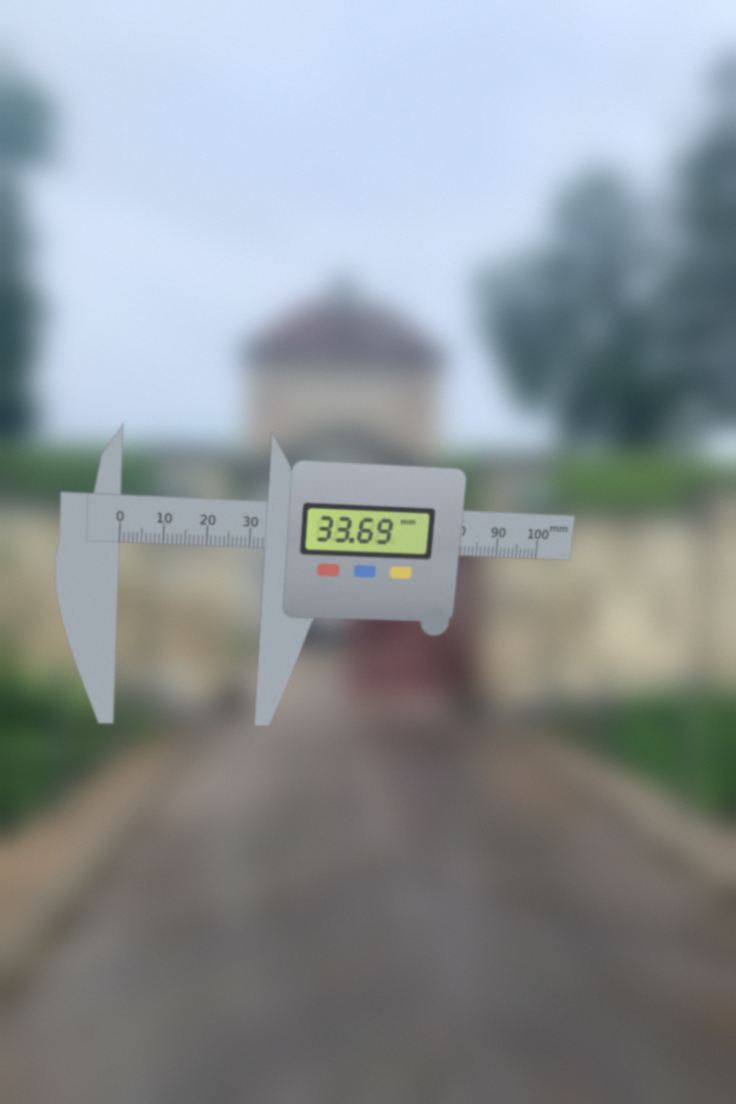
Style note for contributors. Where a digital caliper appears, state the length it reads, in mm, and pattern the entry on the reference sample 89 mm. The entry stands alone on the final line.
33.69 mm
